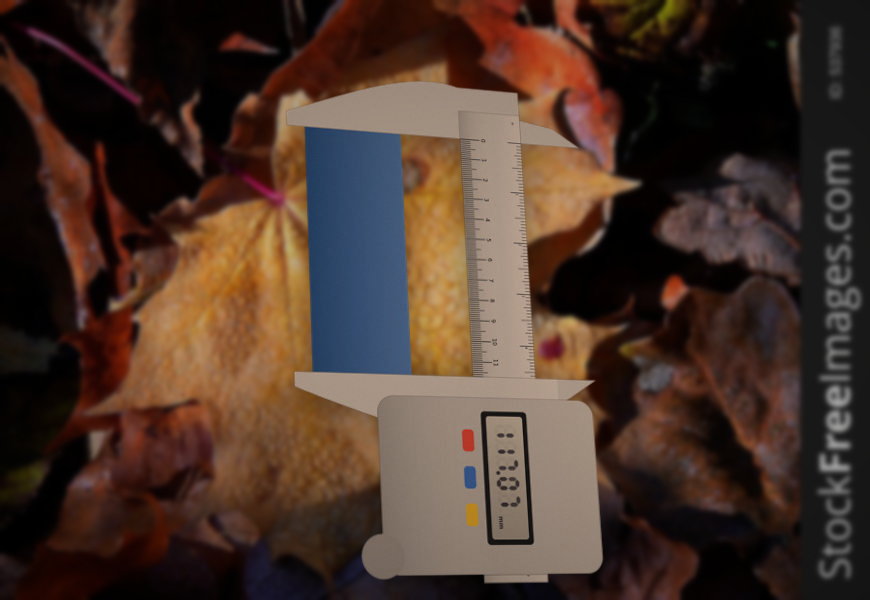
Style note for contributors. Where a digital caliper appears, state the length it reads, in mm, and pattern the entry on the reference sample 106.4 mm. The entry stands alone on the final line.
117.07 mm
